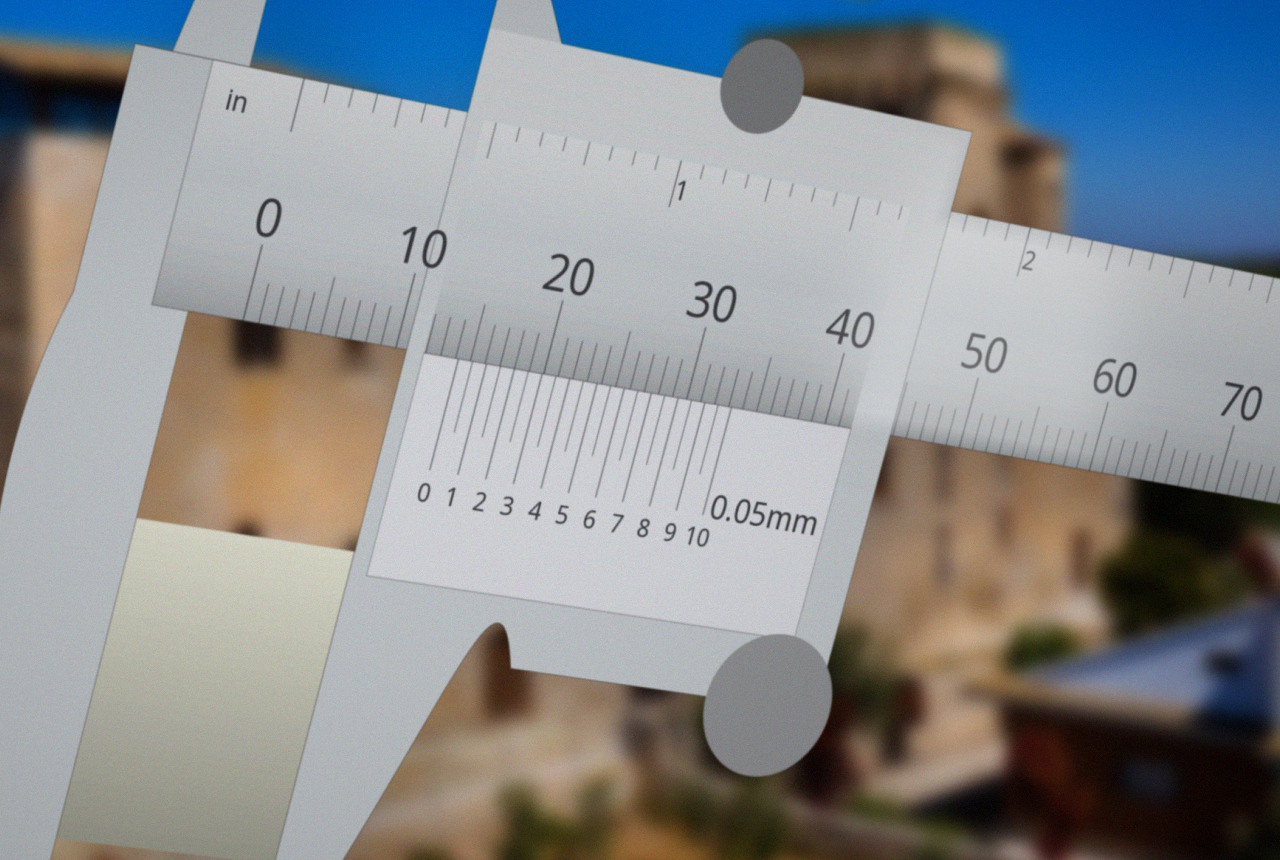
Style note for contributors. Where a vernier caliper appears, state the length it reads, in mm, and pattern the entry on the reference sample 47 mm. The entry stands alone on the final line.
14.2 mm
